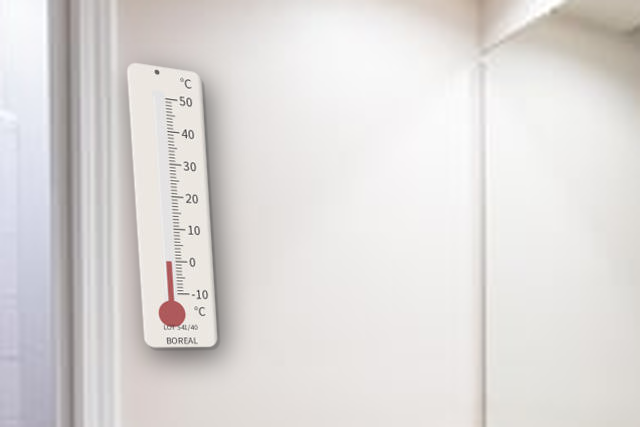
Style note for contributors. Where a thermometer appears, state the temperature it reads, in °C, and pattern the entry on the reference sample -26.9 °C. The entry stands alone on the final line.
0 °C
